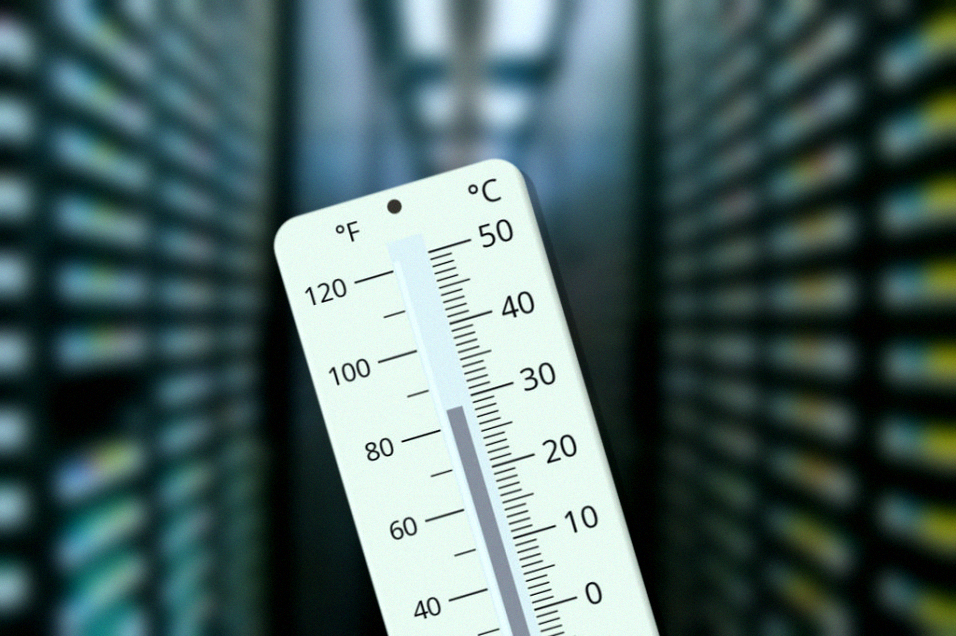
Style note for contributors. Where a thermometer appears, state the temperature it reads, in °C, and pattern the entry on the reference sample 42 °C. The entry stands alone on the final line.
29 °C
